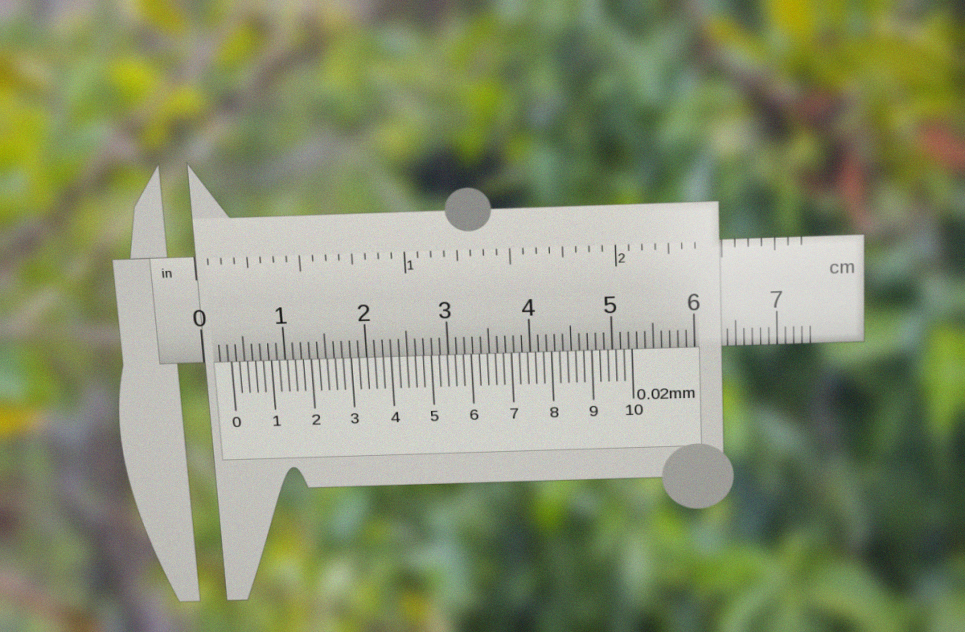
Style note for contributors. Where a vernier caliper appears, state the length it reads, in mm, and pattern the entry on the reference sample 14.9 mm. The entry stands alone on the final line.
3.4 mm
